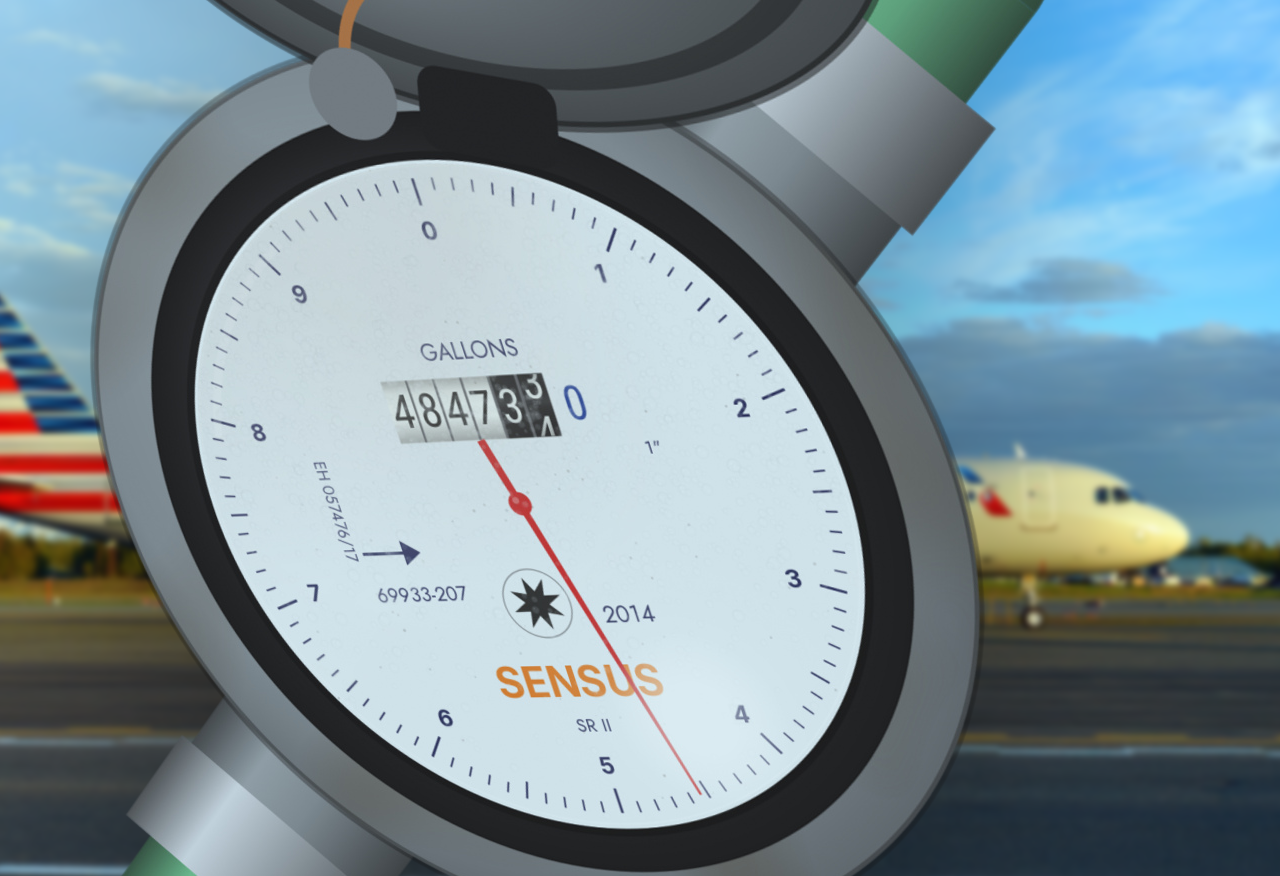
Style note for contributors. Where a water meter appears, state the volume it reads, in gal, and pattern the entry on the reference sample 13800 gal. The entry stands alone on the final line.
4847334.5 gal
